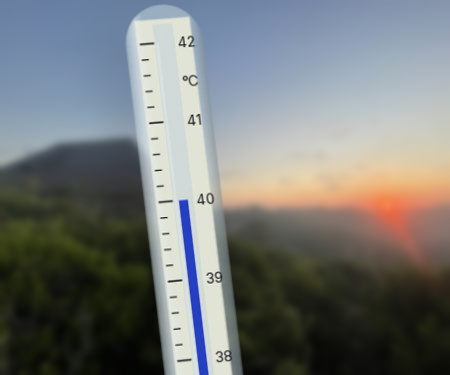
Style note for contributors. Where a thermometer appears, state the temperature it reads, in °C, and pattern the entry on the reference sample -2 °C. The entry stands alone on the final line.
40 °C
